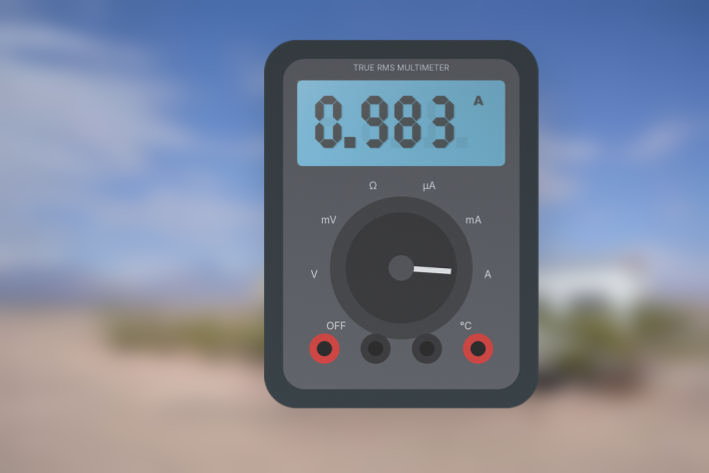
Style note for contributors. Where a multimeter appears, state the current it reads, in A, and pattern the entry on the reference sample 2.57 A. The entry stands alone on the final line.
0.983 A
